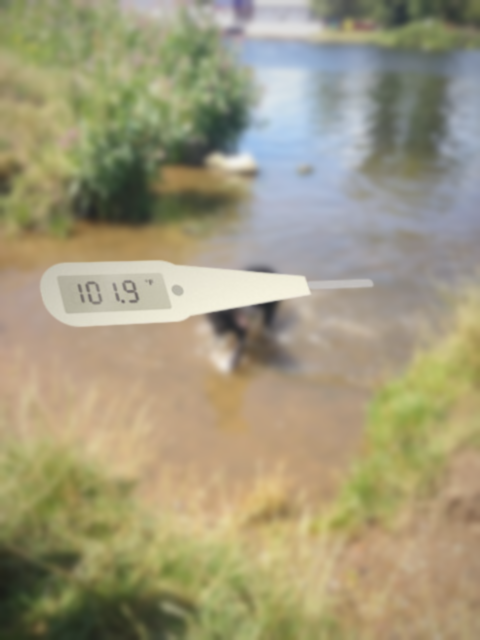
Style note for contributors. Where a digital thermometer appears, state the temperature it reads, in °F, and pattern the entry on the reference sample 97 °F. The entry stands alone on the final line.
101.9 °F
